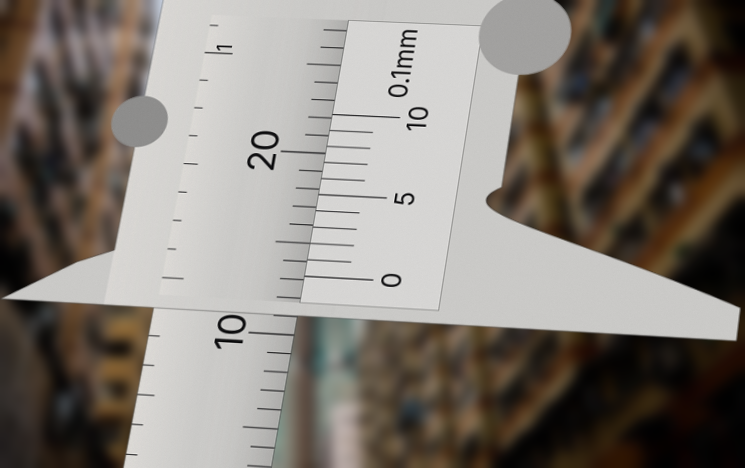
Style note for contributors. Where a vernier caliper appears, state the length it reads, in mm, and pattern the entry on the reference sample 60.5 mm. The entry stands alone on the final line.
13.2 mm
